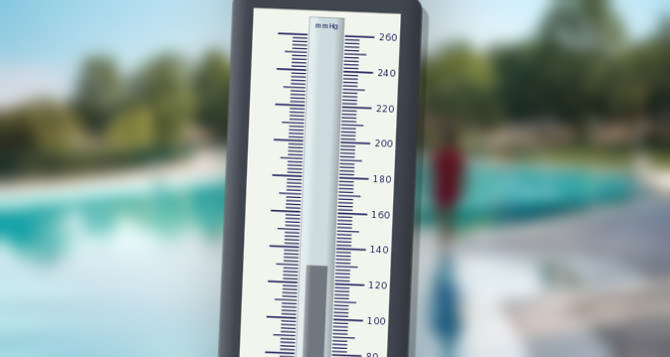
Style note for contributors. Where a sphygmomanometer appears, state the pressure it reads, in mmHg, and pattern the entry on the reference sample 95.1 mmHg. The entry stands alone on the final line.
130 mmHg
